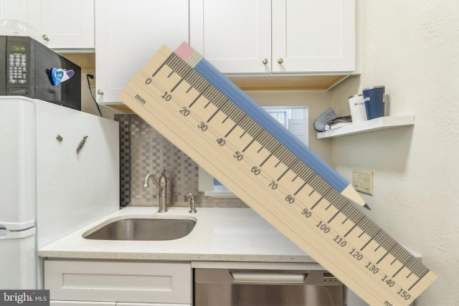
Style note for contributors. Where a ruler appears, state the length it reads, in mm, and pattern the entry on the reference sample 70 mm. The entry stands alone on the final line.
110 mm
